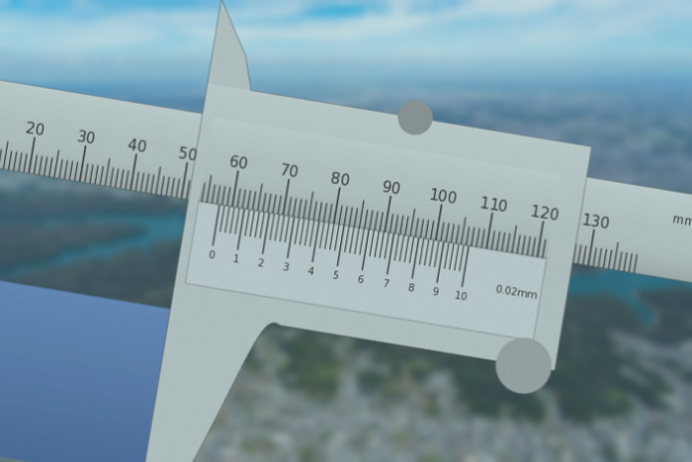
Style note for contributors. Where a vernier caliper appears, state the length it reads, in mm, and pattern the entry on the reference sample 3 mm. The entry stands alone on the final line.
57.5 mm
